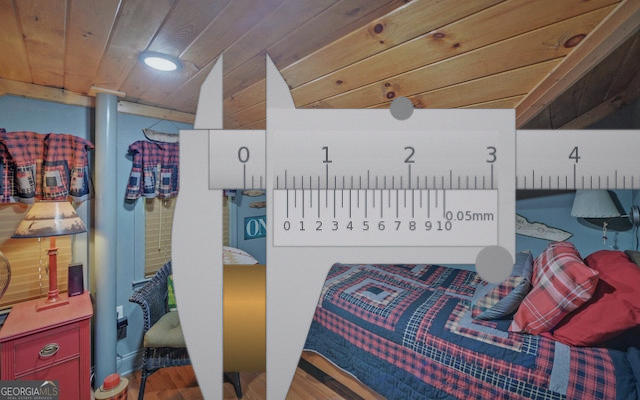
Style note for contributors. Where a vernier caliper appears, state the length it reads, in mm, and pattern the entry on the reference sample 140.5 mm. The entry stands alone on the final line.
5.2 mm
